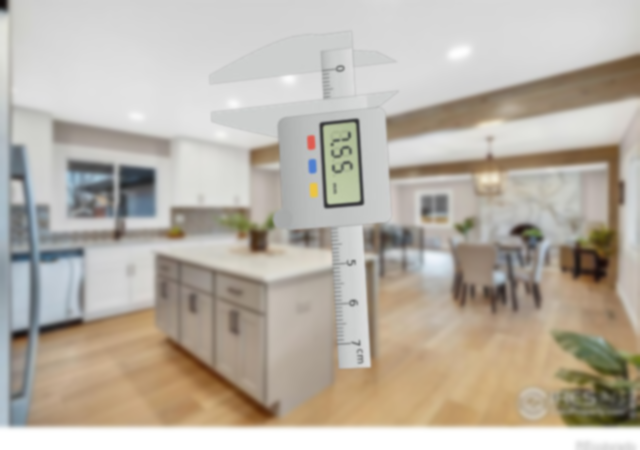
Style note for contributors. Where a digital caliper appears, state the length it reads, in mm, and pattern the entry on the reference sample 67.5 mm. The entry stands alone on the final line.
7.55 mm
